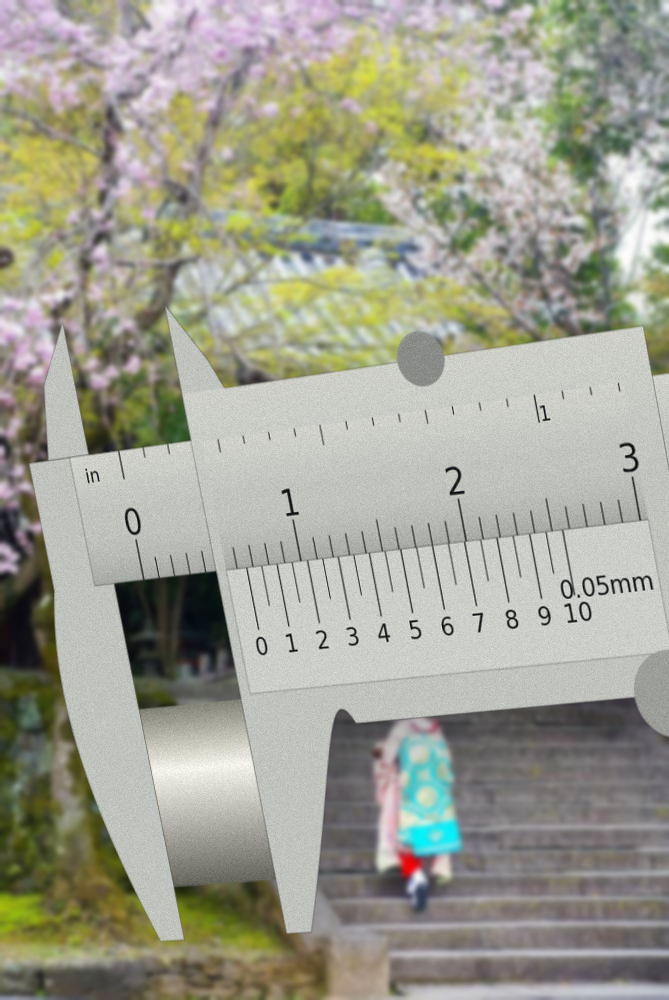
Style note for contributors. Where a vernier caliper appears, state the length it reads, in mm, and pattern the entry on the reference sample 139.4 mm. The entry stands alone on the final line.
6.6 mm
